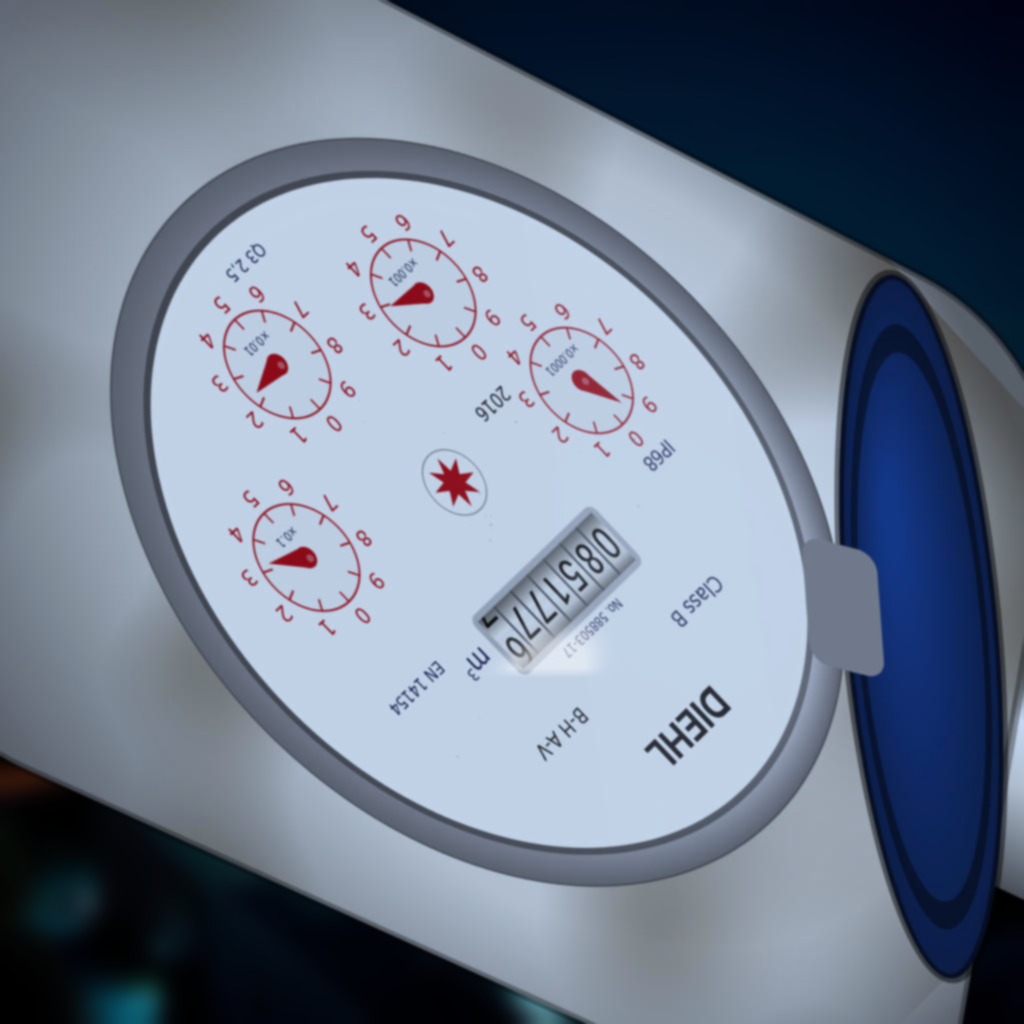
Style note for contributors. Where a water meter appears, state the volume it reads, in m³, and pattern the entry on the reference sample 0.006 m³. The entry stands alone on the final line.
851776.3229 m³
